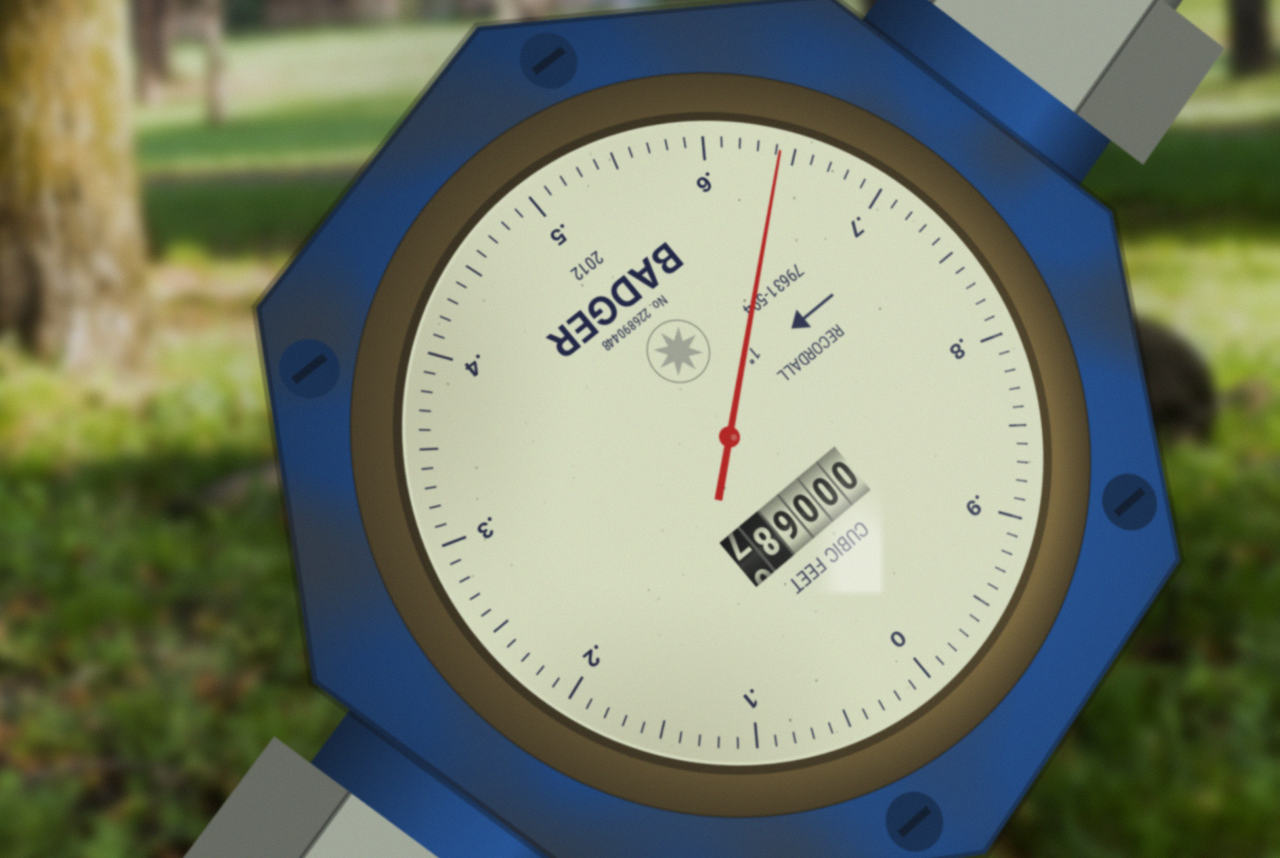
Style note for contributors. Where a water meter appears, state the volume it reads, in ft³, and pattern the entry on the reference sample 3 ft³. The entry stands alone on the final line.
686.64 ft³
